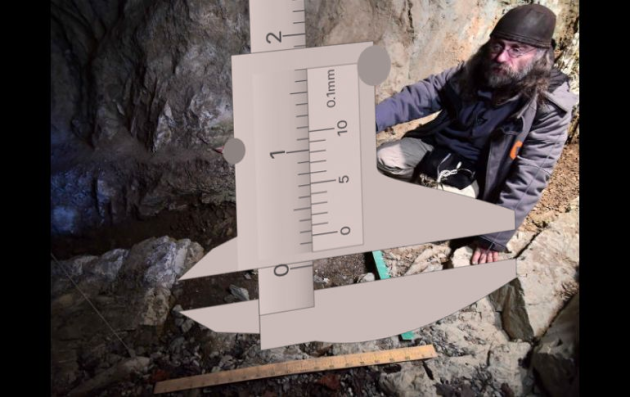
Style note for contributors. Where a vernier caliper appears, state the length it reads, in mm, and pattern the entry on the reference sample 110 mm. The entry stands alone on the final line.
2.6 mm
